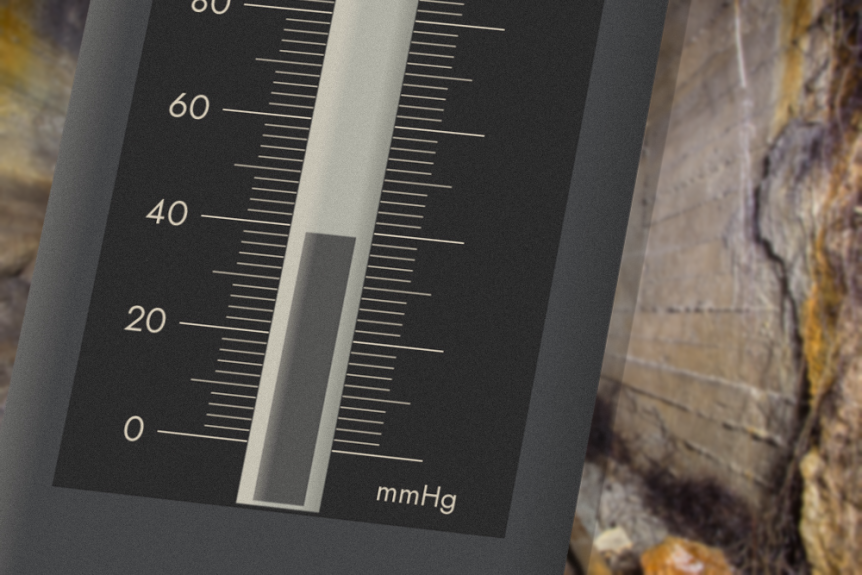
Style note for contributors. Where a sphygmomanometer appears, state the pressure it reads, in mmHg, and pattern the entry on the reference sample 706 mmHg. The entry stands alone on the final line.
39 mmHg
